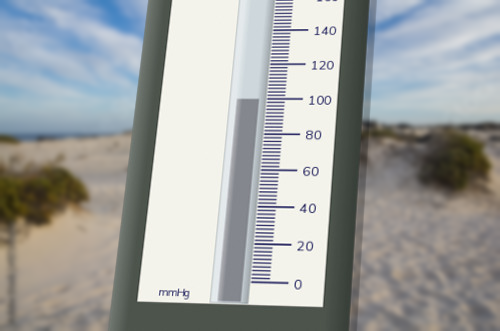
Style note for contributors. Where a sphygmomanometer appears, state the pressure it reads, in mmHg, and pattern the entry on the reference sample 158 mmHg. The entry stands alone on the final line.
100 mmHg
